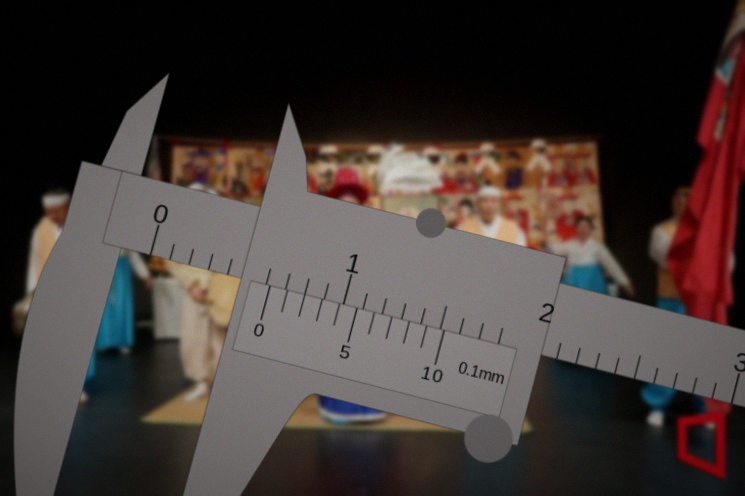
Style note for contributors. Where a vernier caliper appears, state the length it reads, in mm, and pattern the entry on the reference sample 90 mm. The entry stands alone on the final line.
6.2 mm
